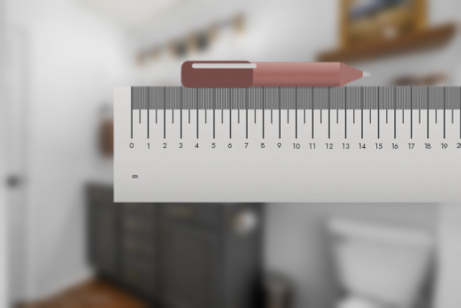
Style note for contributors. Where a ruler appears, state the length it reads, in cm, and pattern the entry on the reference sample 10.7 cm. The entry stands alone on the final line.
11.5 cm
